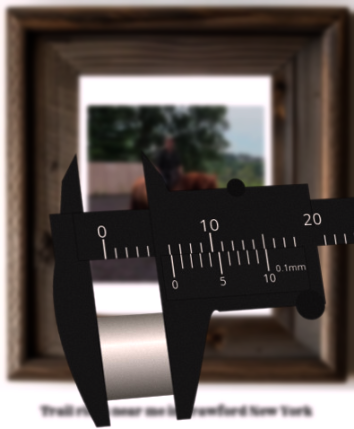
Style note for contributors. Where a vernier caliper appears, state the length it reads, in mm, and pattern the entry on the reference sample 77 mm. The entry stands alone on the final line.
6.1 mm
